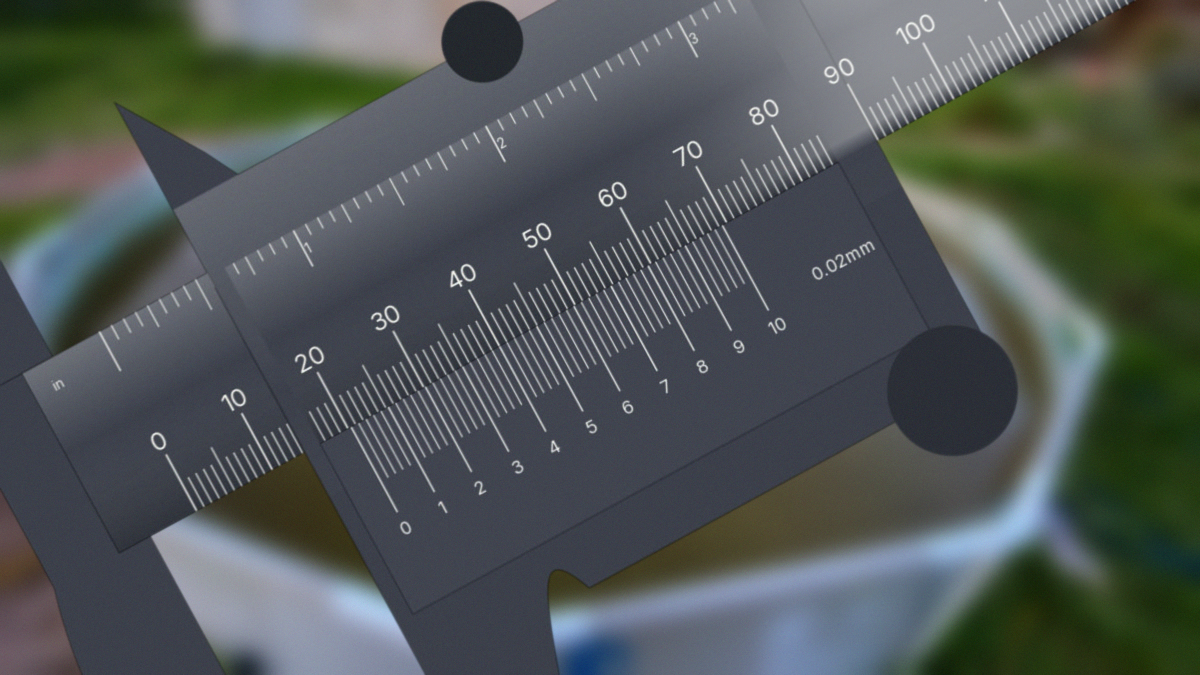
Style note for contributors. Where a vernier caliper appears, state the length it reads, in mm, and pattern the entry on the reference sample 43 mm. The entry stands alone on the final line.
20.4 mm
